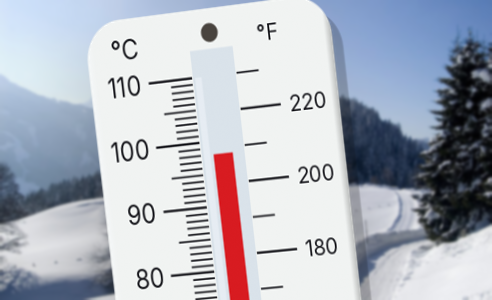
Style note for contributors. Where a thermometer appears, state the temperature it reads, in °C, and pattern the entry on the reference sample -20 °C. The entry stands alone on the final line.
98 °C
